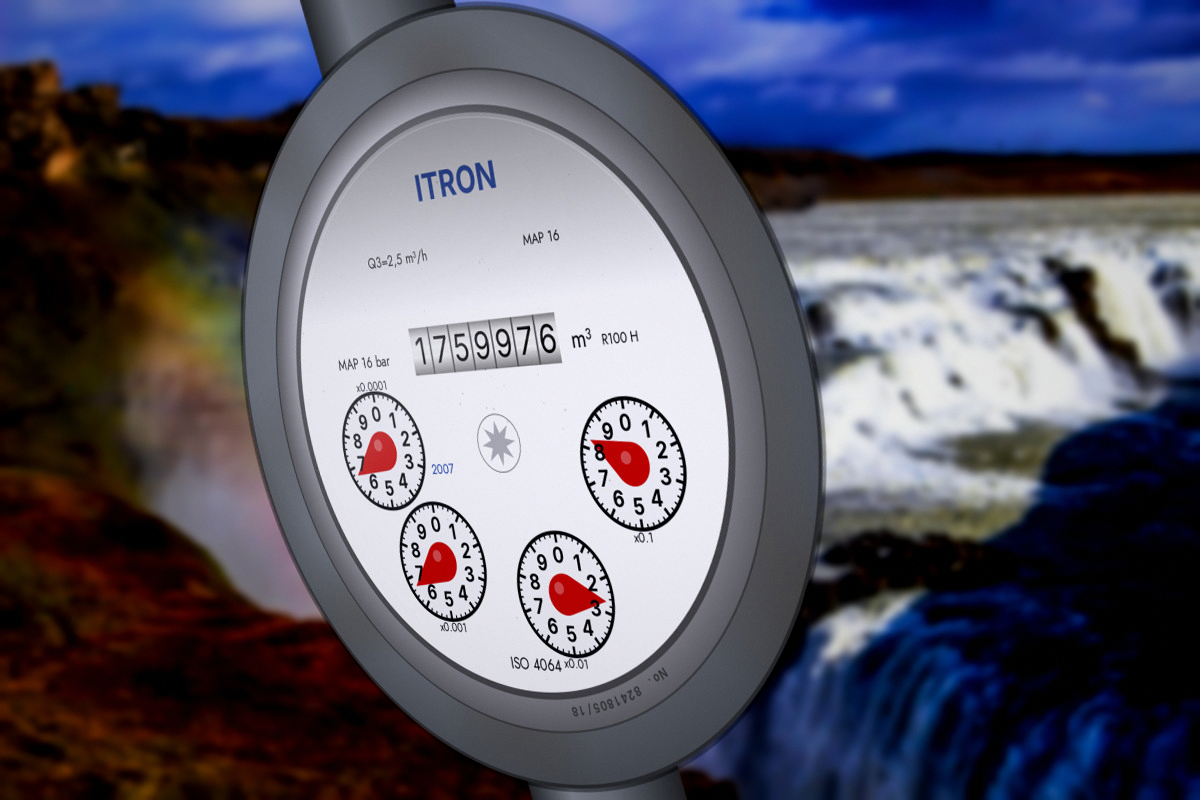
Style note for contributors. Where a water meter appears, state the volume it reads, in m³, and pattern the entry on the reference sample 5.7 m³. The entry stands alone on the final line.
1759976.8266 m³
